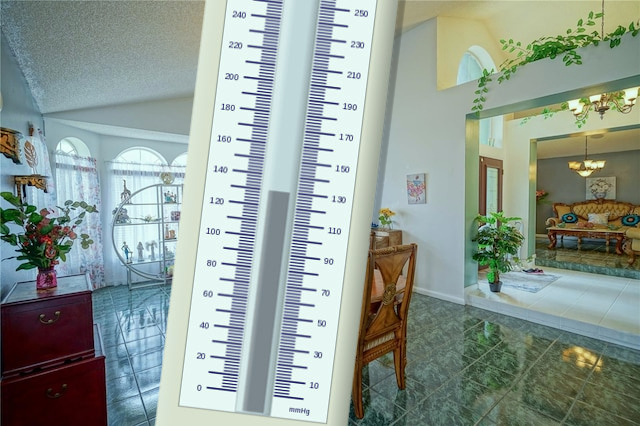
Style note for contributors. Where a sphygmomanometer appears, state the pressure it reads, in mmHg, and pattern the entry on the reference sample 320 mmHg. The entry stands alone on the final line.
130 mmHg
